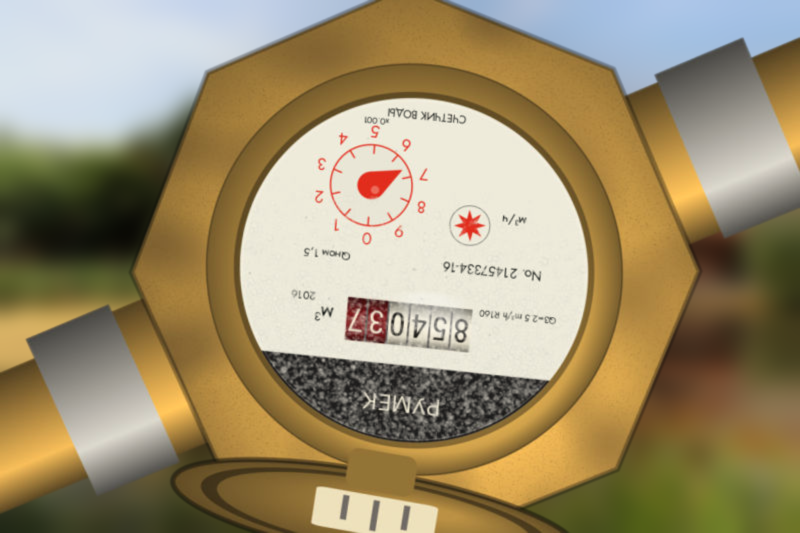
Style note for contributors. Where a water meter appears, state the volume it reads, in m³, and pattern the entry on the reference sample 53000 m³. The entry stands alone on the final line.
8540.376 m³
